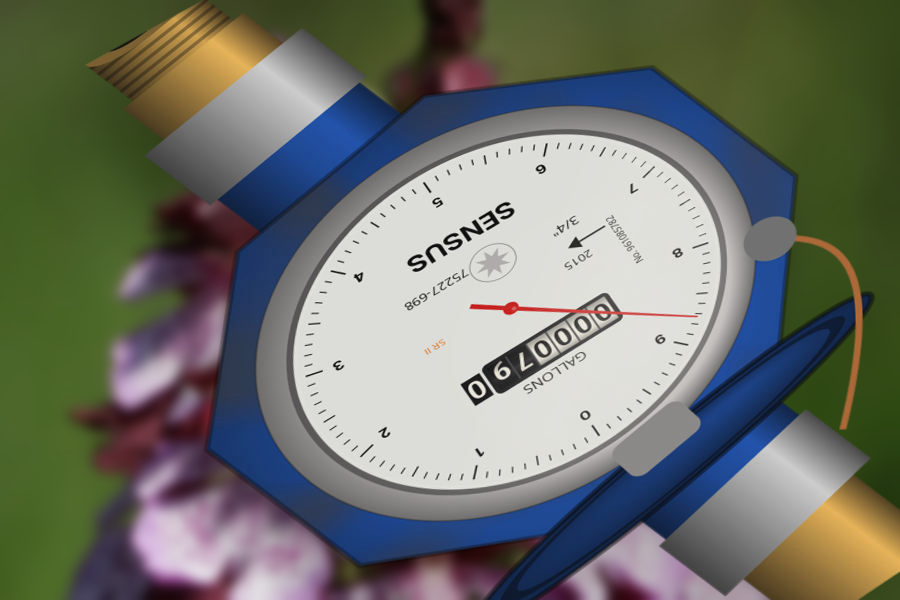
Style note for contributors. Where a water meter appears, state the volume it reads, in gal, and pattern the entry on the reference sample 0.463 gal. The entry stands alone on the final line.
788.7 gal
